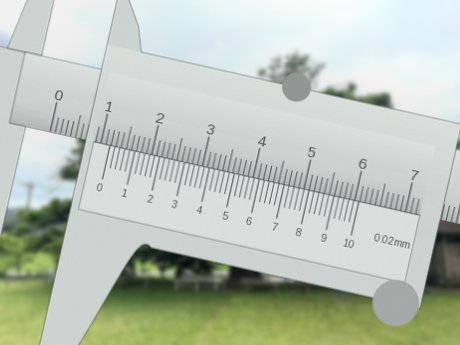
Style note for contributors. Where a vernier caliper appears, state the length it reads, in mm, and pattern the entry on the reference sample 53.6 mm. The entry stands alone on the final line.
11.8 mm
